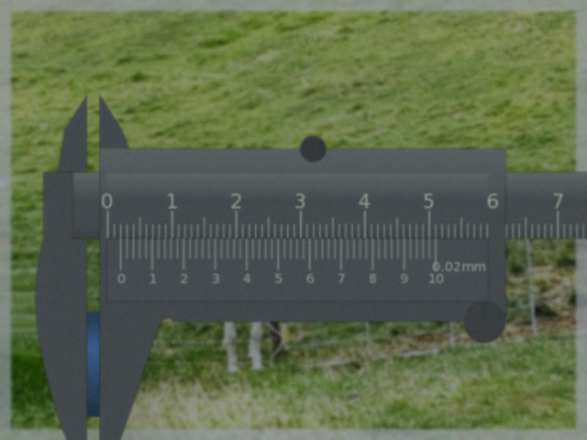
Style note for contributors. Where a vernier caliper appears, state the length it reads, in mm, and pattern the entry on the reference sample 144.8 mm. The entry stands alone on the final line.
2.0 mm
